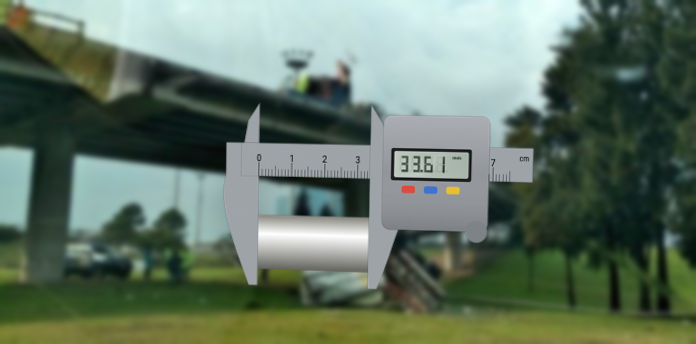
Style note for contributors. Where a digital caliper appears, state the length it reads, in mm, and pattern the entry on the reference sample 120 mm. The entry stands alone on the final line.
33.61 mm
